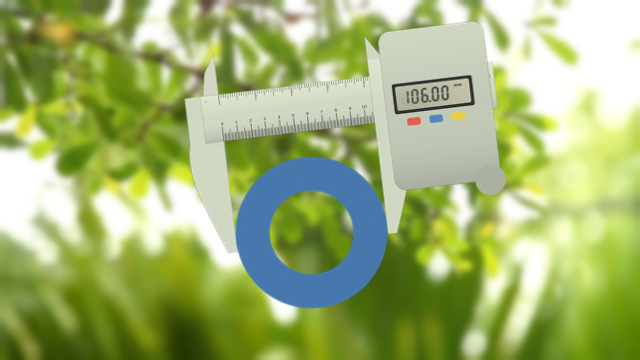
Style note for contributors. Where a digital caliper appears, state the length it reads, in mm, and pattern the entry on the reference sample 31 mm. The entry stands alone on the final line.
106.00 mm
